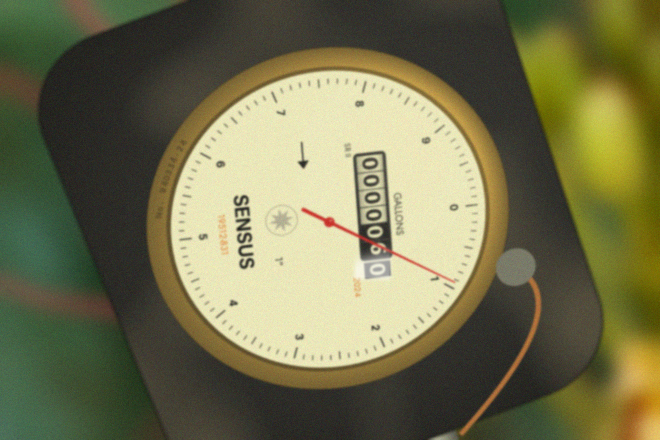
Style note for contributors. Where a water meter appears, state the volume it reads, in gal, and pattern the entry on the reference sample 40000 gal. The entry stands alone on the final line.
60.9 gal
